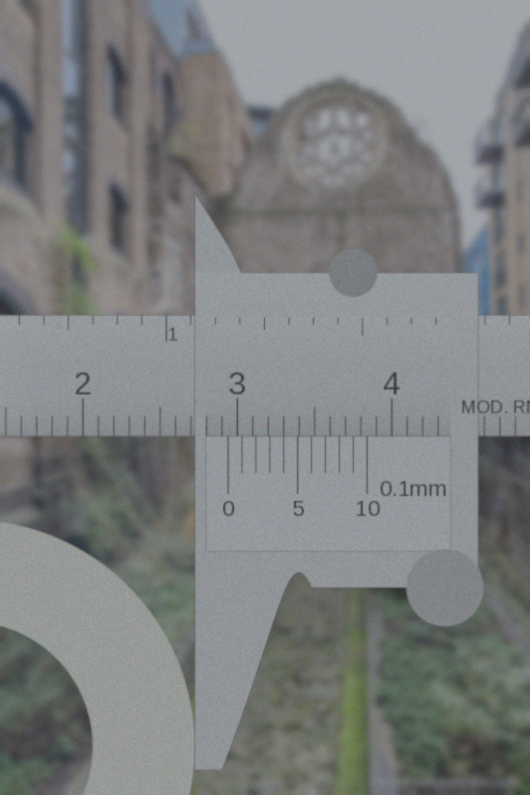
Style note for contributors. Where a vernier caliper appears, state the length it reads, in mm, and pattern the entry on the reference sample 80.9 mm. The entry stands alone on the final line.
29.4 mm
